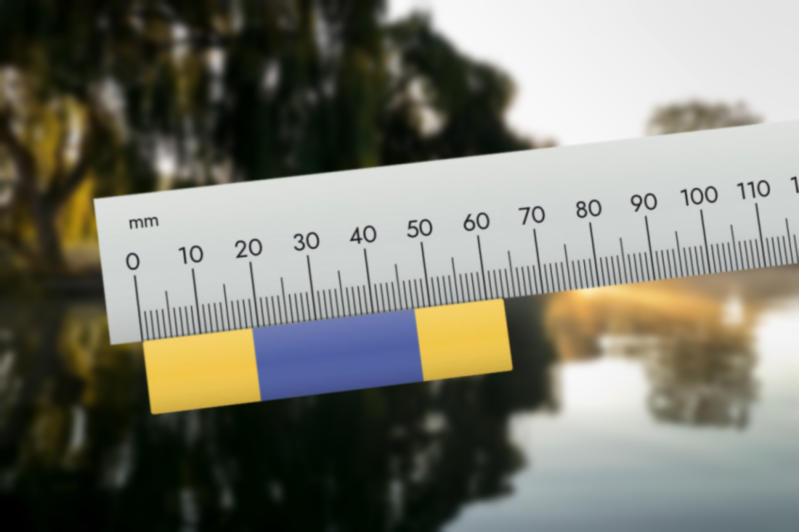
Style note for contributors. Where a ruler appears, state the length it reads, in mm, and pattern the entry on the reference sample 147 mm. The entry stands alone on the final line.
63 mm
